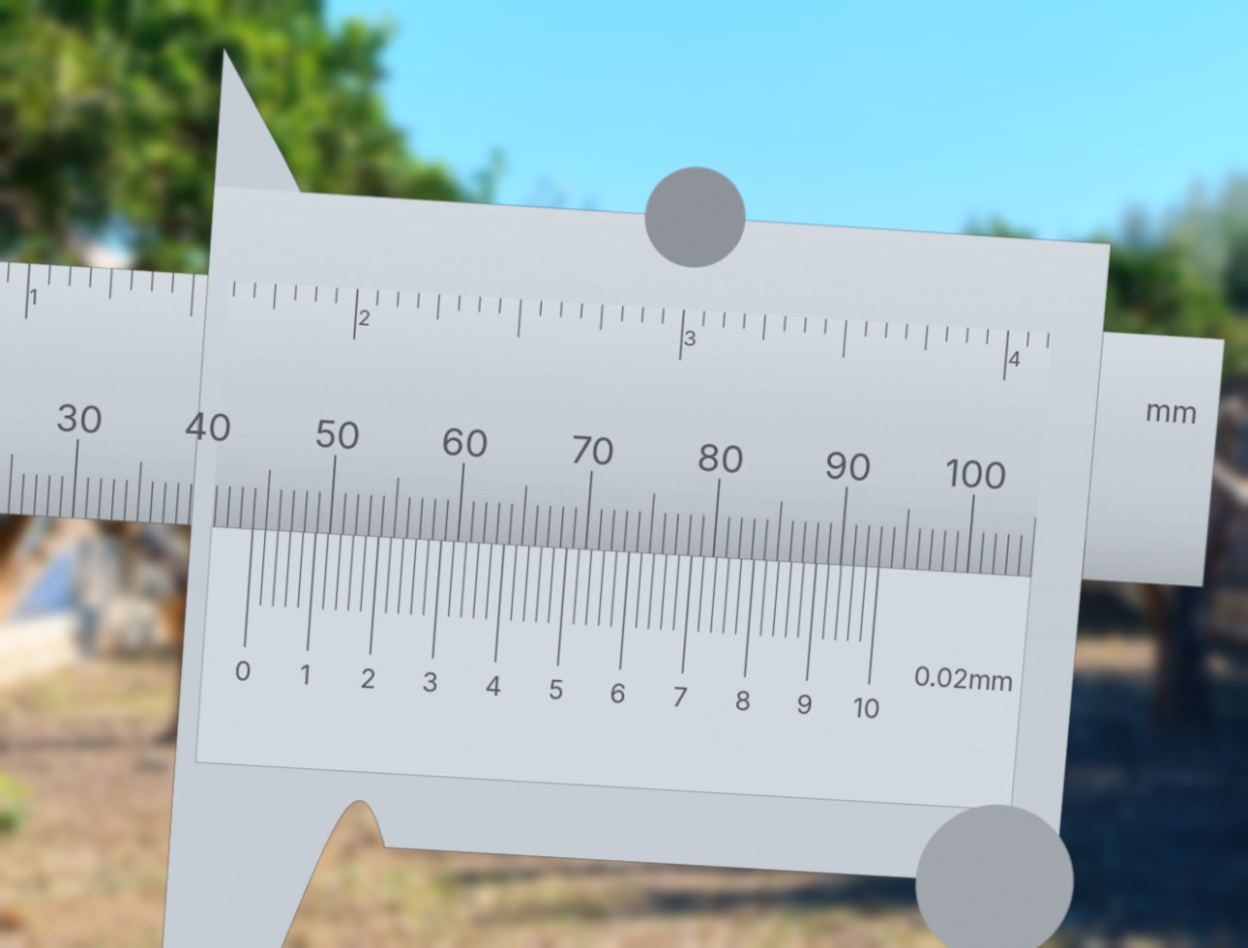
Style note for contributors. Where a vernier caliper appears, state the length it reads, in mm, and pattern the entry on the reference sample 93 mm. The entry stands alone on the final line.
44.0 mm
